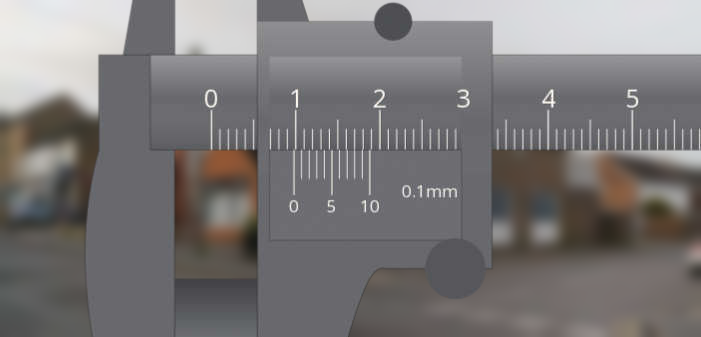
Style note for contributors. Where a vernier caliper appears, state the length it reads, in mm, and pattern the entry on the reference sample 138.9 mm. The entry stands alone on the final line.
9.8 mm
